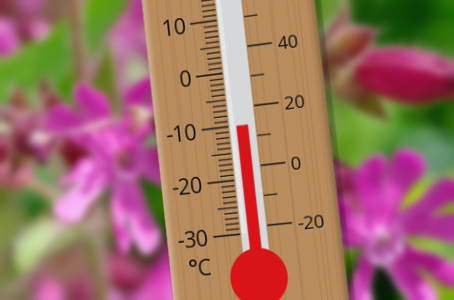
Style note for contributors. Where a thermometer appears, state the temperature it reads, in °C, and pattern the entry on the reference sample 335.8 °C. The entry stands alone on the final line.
-10 °C
